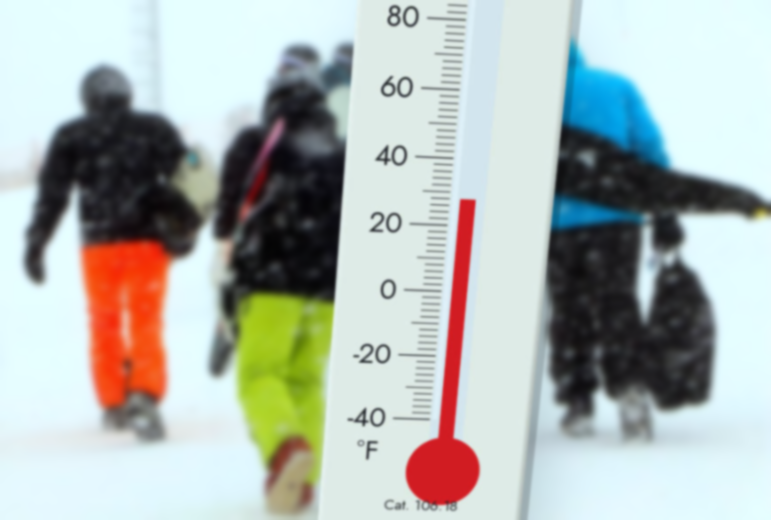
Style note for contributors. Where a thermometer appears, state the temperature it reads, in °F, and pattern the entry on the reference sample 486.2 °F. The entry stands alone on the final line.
28 °F
